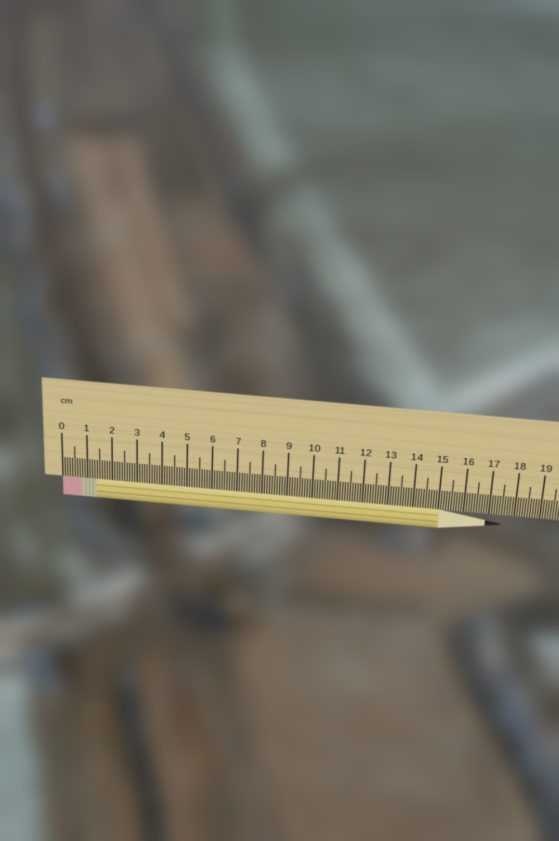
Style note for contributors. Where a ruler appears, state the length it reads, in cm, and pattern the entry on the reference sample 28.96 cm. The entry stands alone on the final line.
17.5 cm
